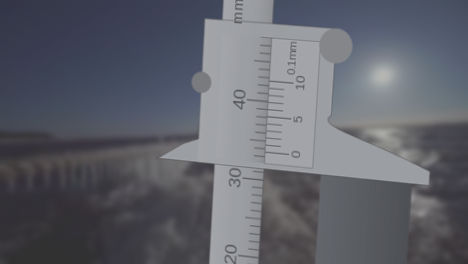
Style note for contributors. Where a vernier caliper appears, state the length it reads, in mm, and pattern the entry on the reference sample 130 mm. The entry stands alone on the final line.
33.6 mm
